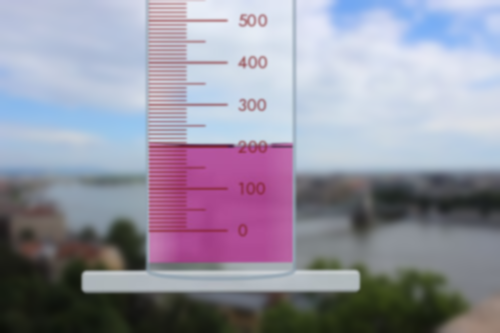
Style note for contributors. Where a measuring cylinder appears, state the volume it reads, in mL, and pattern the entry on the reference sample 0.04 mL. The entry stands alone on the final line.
200 mL
